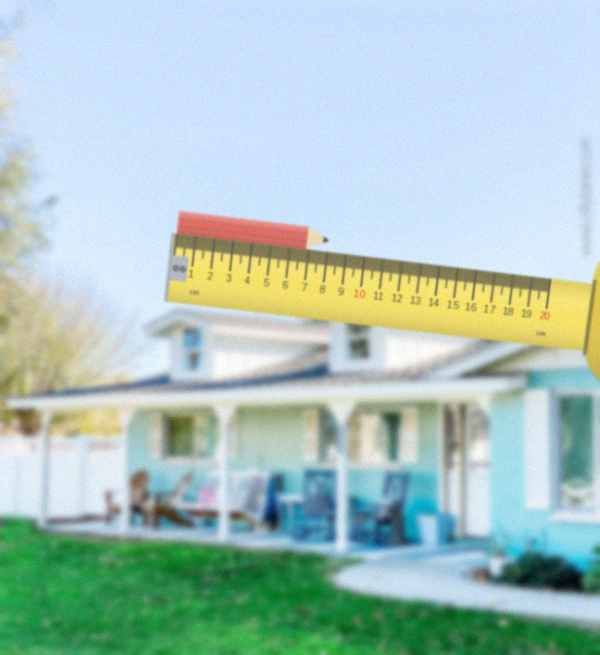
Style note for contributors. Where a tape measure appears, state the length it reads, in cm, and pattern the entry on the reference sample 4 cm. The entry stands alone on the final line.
8 cm
